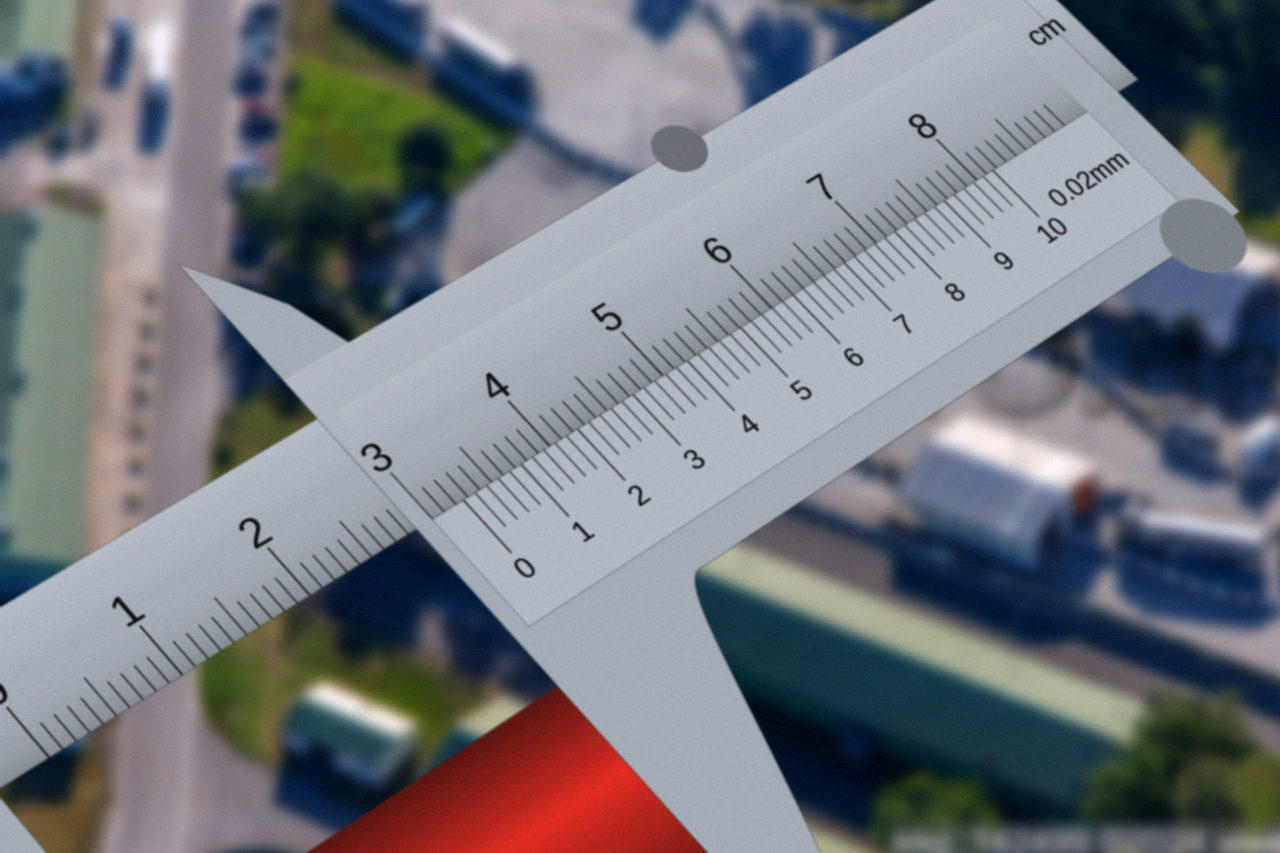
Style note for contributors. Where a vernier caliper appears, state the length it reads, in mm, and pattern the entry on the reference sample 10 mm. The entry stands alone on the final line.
32.6 mm
